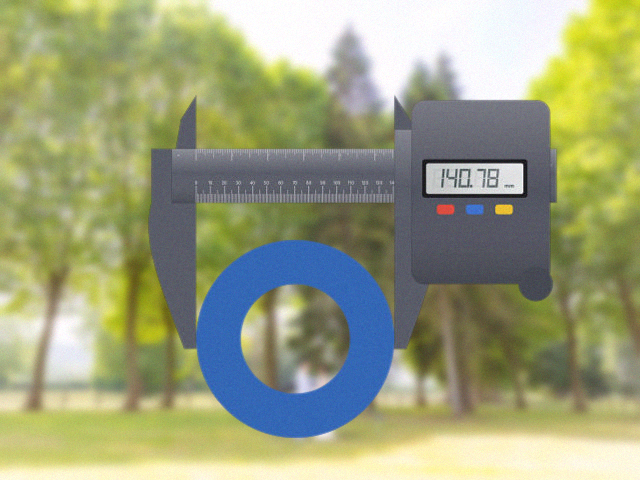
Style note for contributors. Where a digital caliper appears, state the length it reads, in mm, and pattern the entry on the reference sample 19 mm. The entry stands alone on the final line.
140.78 mm
